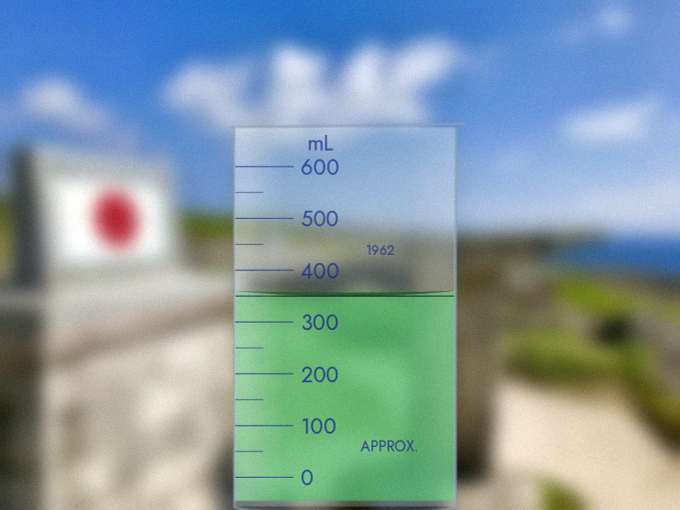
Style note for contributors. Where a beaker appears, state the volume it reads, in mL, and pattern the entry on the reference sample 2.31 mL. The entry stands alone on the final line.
350 mL
